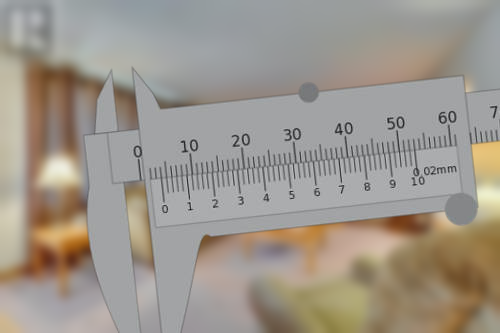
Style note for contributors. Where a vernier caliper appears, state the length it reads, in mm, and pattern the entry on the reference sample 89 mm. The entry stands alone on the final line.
4.0 mm
